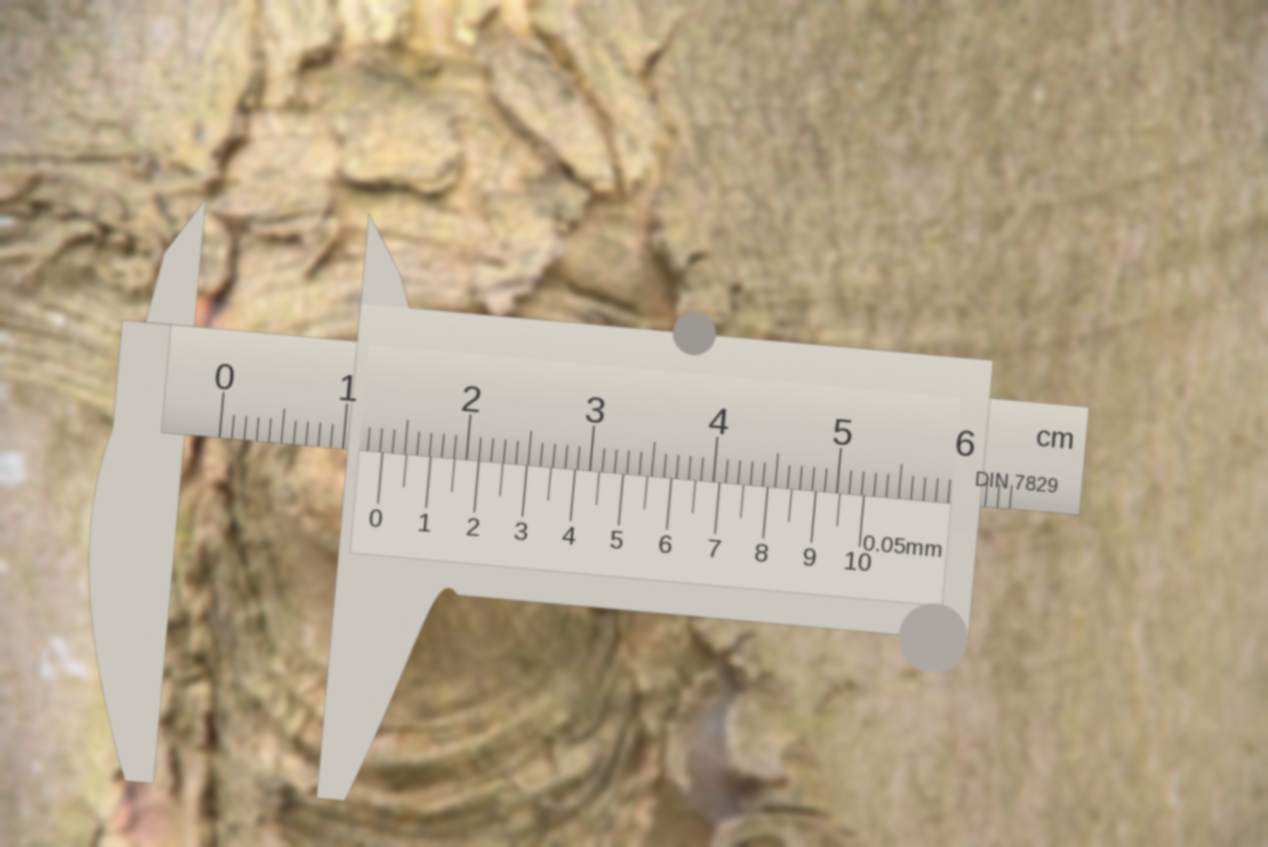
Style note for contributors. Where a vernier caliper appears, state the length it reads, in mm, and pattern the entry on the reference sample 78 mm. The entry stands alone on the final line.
13.2 mm
